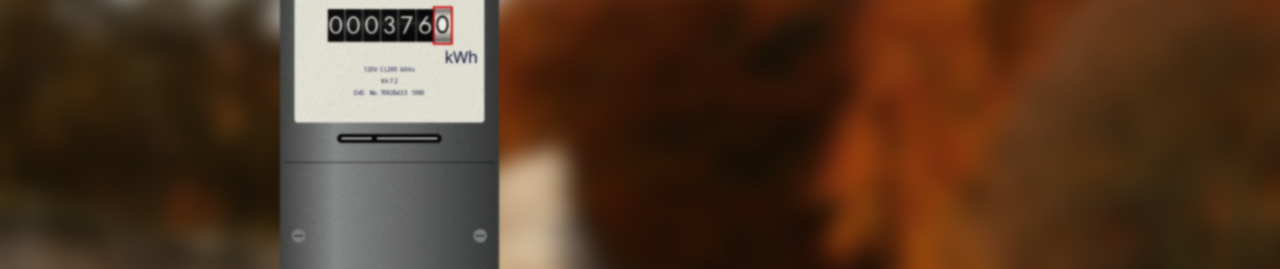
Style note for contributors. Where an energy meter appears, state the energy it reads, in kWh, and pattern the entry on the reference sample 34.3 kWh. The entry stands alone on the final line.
376.0 kWh
